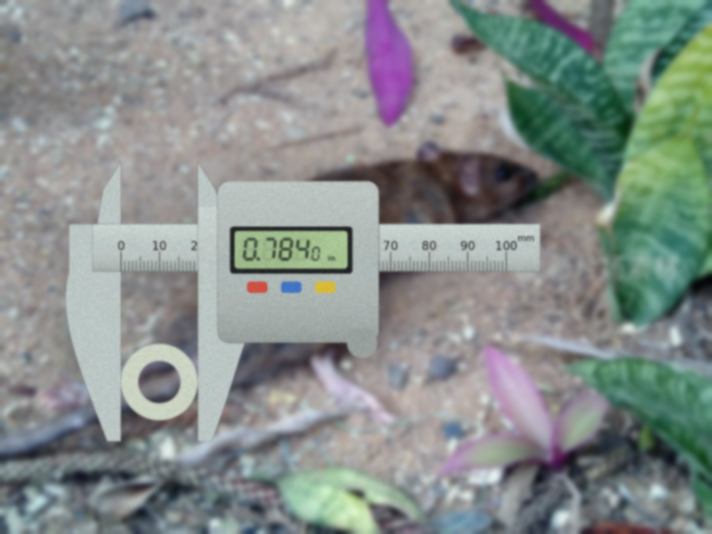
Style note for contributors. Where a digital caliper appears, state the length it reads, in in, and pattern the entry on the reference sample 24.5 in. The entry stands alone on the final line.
0.7840 in
